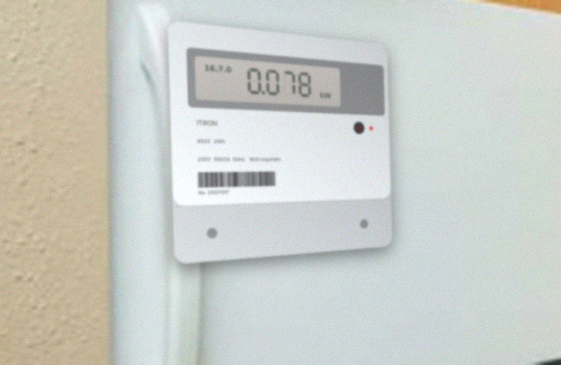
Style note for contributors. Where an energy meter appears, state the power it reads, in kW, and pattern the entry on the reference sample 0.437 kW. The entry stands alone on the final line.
0.078 kW
